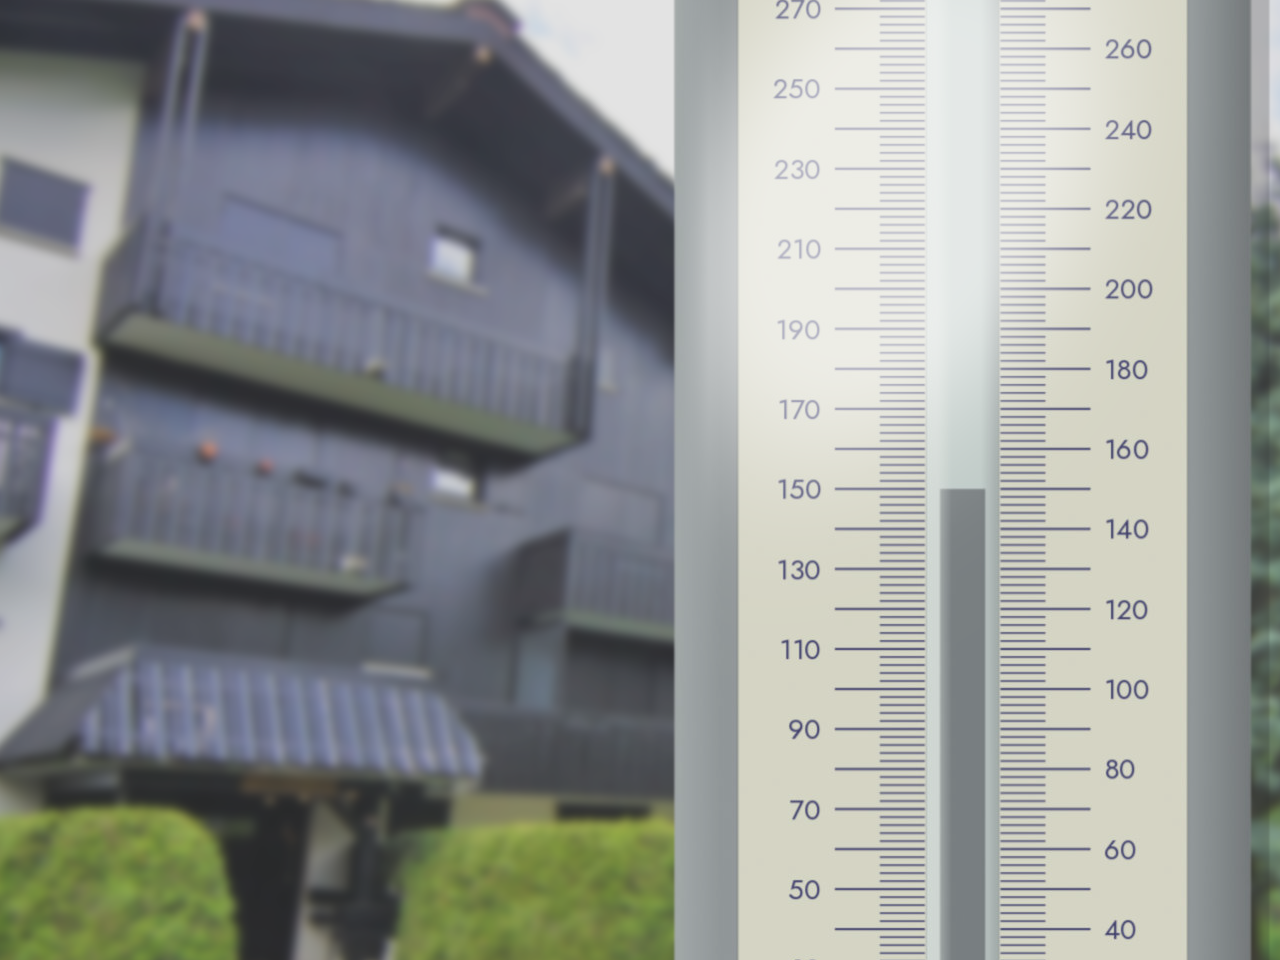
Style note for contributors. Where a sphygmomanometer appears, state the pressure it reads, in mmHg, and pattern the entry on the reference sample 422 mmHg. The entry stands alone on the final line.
150 mmHg
